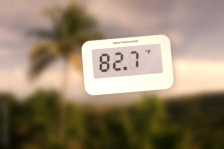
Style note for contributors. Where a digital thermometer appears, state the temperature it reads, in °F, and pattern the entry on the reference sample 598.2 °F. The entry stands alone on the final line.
82.7 °F
